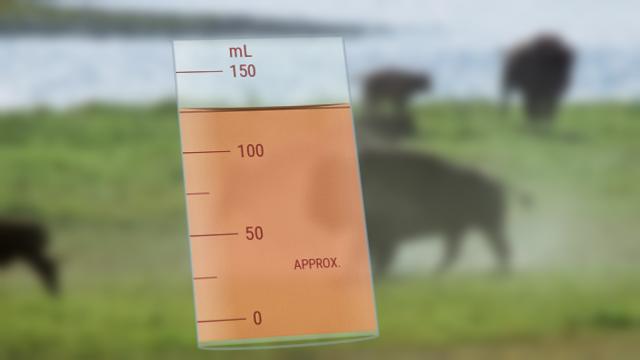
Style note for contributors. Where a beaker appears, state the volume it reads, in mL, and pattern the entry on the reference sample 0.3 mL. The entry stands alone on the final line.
125 mL
